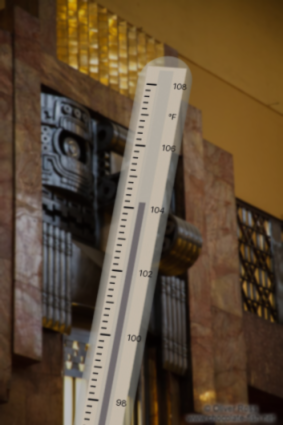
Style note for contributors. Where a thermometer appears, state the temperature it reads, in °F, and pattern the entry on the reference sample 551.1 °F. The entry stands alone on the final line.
104.2 °F
